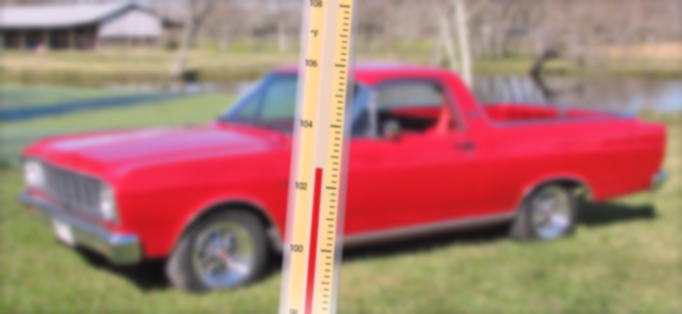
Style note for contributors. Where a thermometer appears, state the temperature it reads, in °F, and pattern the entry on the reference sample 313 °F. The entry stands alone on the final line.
102.6 °F
